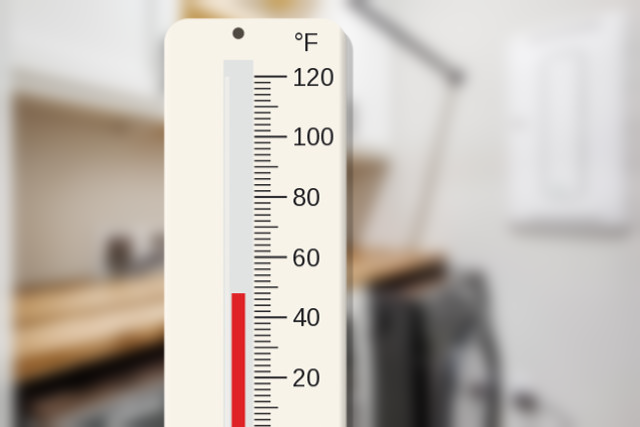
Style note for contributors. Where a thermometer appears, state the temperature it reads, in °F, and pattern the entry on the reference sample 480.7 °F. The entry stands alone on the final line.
48 °F
